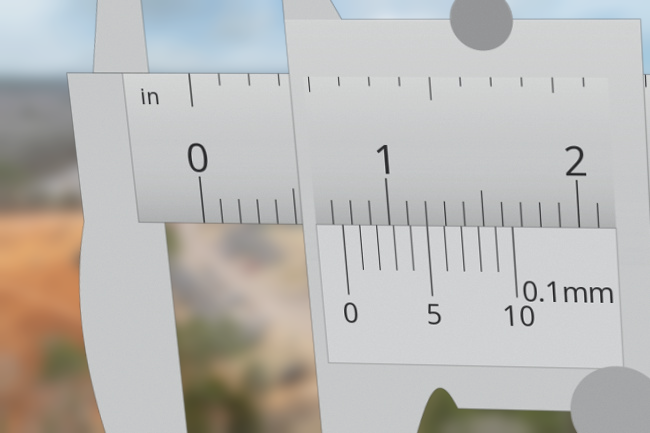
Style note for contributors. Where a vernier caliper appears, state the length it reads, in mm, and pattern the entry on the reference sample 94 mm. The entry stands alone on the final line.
7.5 mm
